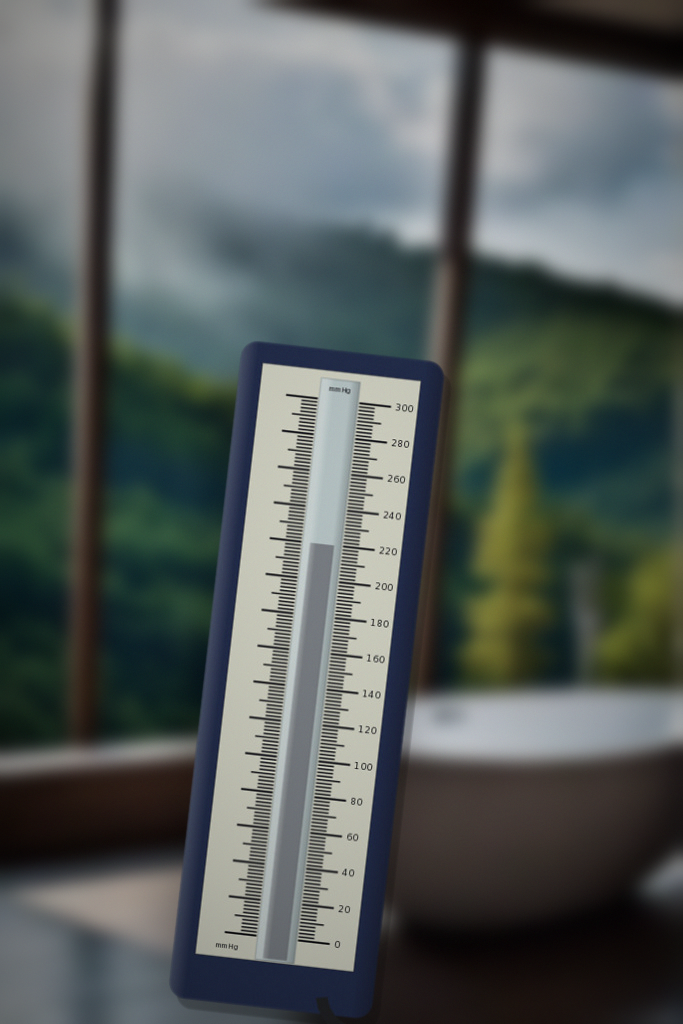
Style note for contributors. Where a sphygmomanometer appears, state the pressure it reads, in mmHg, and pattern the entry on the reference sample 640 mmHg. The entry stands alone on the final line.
220 mmHg
